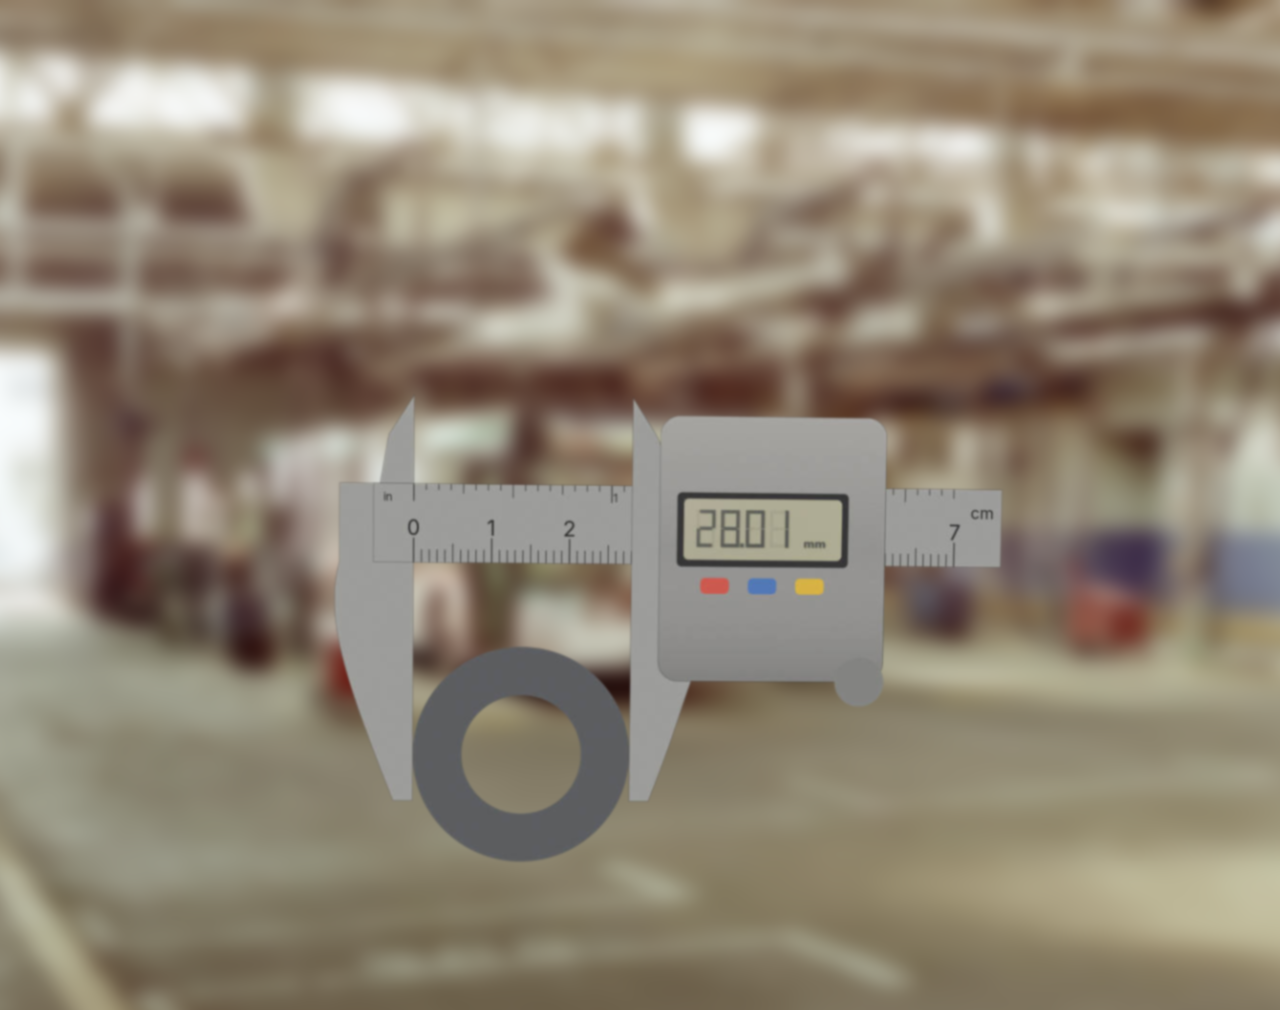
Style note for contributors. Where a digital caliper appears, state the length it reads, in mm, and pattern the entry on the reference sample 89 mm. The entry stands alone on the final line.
28.01 mm
